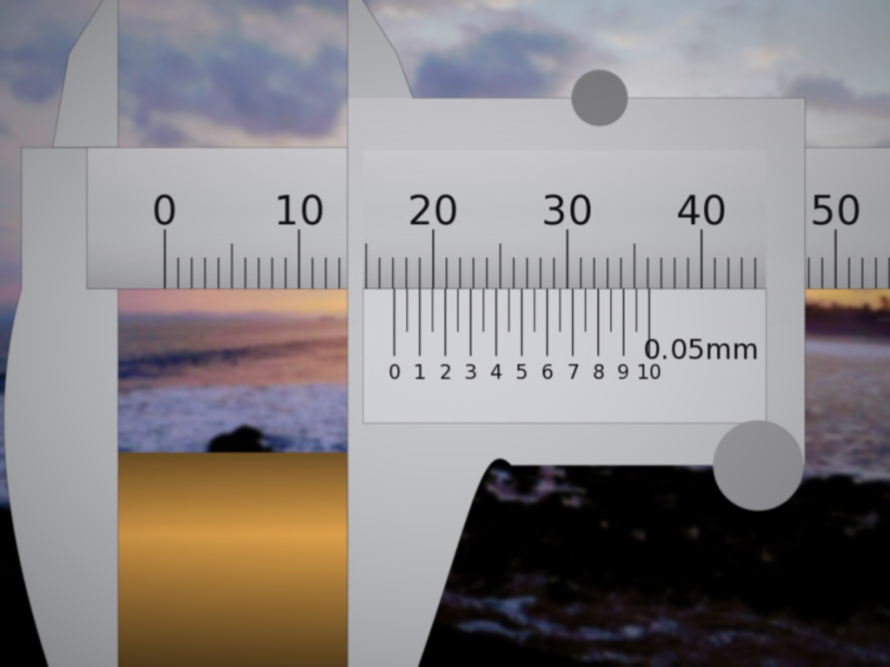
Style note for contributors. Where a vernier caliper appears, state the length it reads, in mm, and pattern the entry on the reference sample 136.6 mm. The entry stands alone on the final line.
17.1 mm
